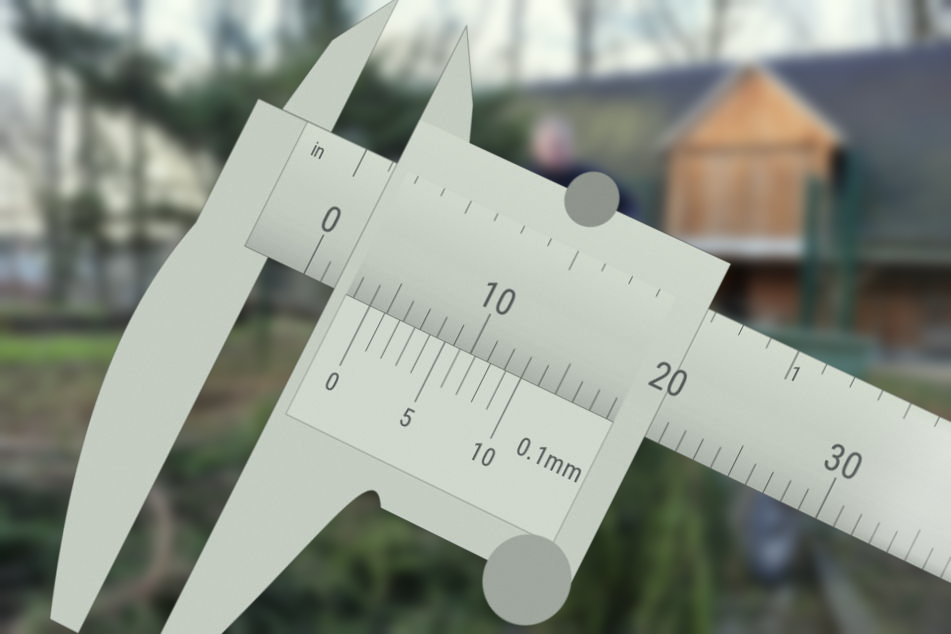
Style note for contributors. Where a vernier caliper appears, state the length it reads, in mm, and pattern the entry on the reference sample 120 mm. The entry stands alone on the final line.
4.0 mm
